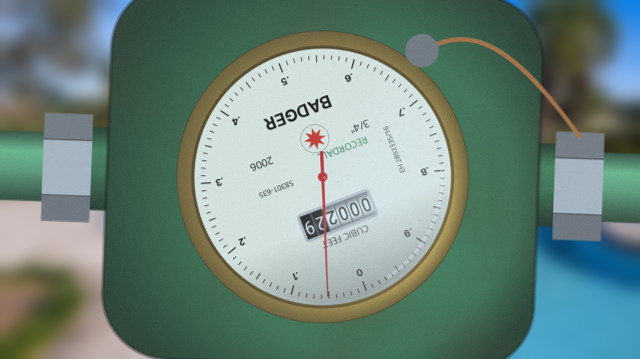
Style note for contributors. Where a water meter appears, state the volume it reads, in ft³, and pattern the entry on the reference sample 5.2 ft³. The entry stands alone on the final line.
229.05 ft³
